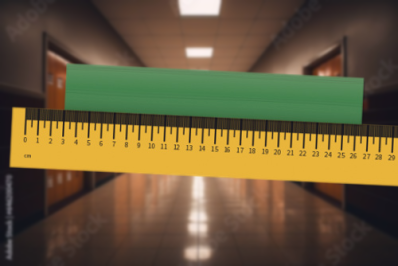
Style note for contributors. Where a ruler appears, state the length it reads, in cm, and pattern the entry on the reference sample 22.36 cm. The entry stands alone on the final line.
23.5 cm
